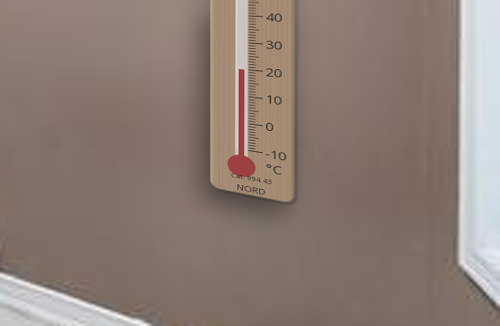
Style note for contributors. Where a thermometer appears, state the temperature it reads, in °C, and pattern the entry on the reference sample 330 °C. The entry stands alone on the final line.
20 °C
